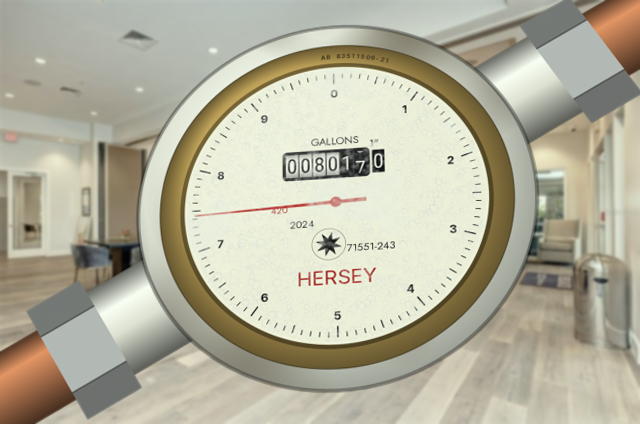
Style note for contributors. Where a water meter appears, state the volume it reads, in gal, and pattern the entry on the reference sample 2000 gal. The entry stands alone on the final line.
80167.4 gal
